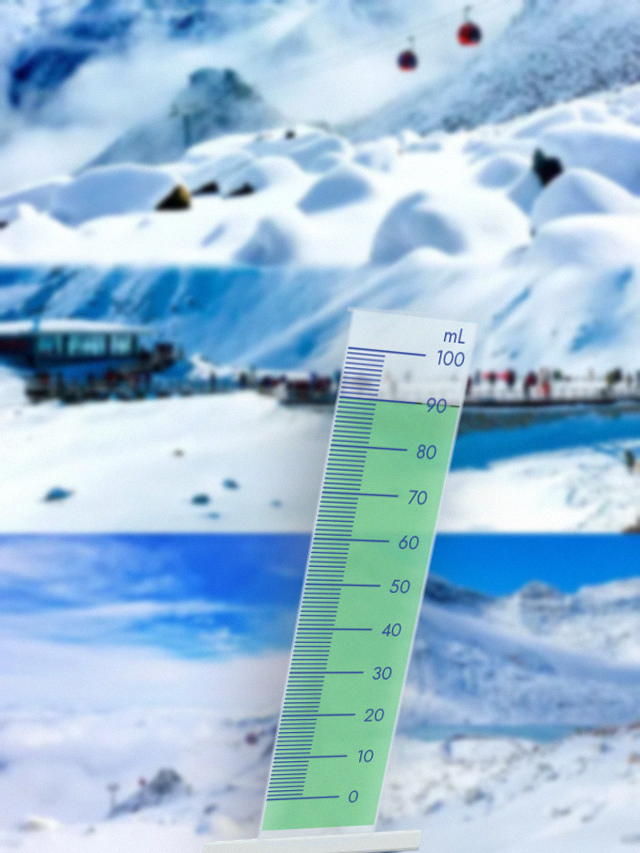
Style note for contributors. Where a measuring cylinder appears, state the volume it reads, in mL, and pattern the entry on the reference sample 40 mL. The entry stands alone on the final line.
90 mL
